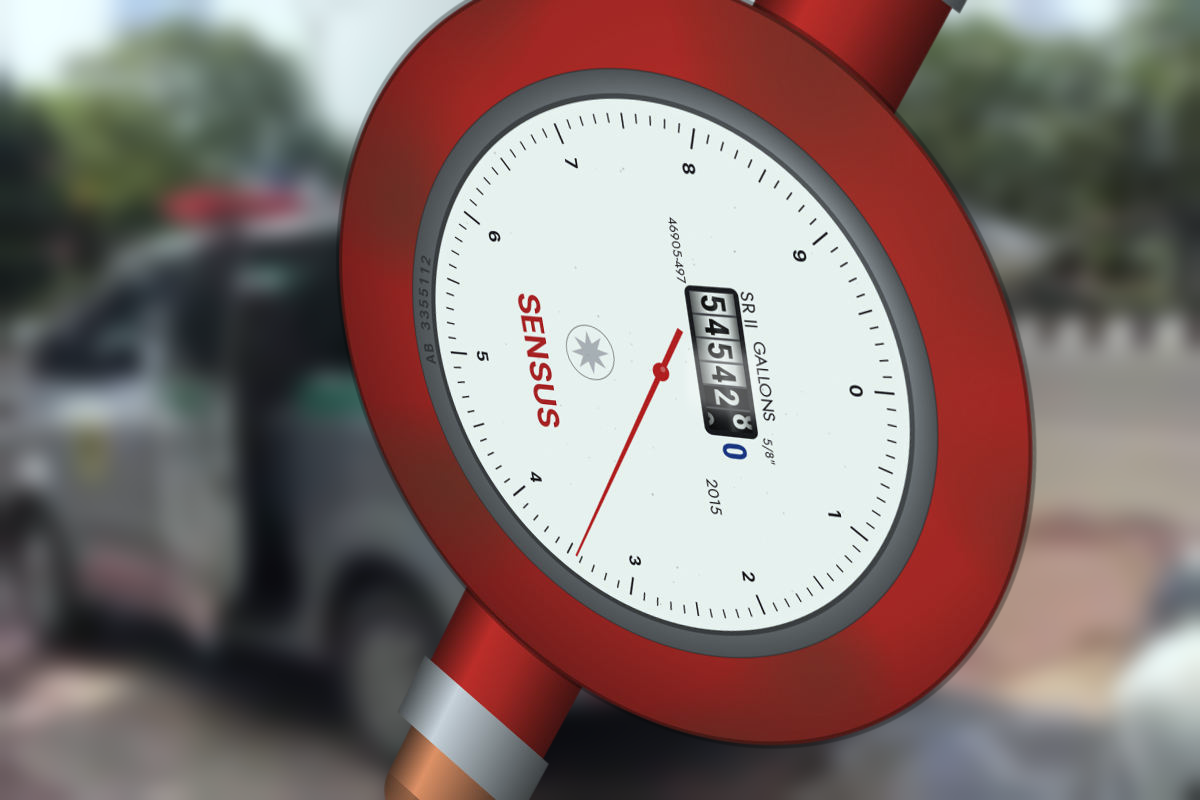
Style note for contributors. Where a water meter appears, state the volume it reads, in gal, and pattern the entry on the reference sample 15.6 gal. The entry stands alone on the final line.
5454283.4 gal
